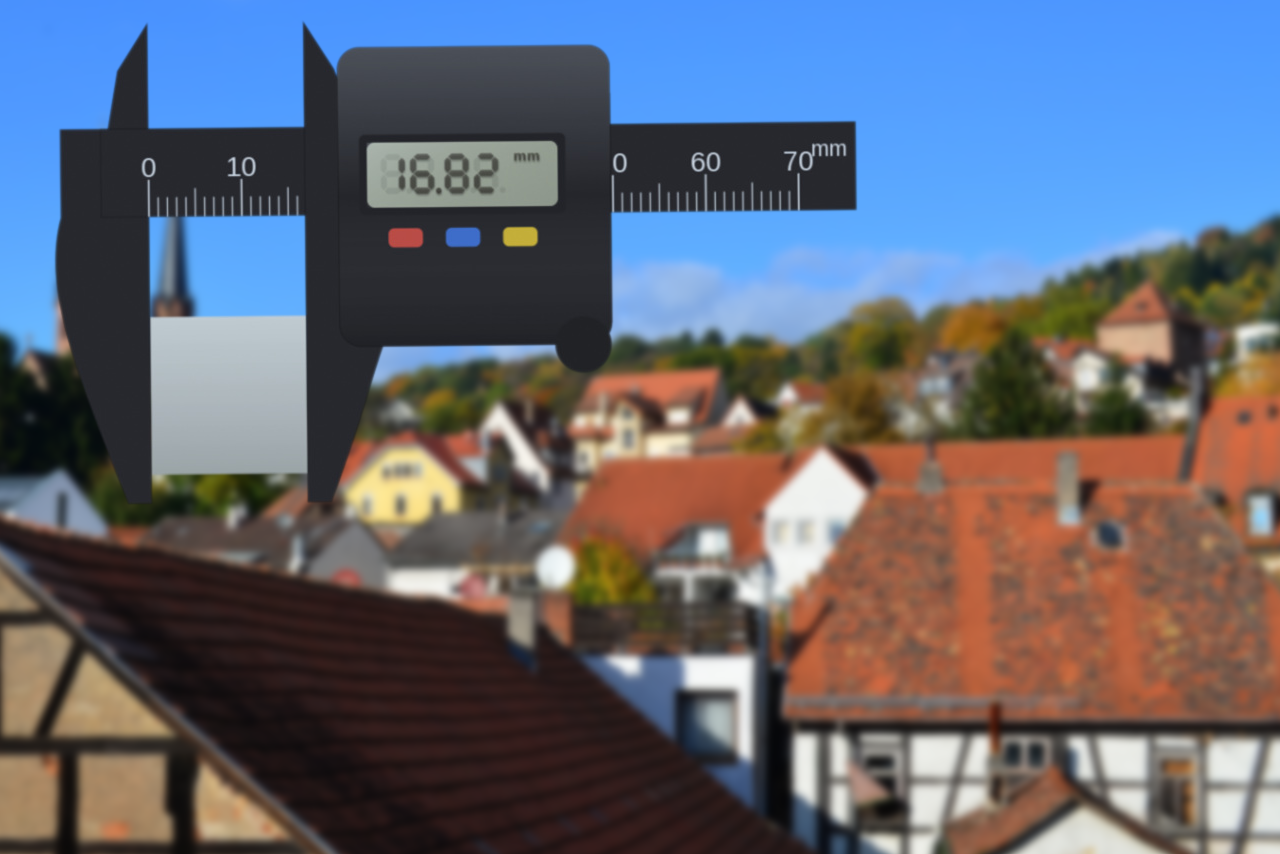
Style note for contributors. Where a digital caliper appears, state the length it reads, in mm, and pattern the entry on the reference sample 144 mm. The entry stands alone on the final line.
16.82 mm
